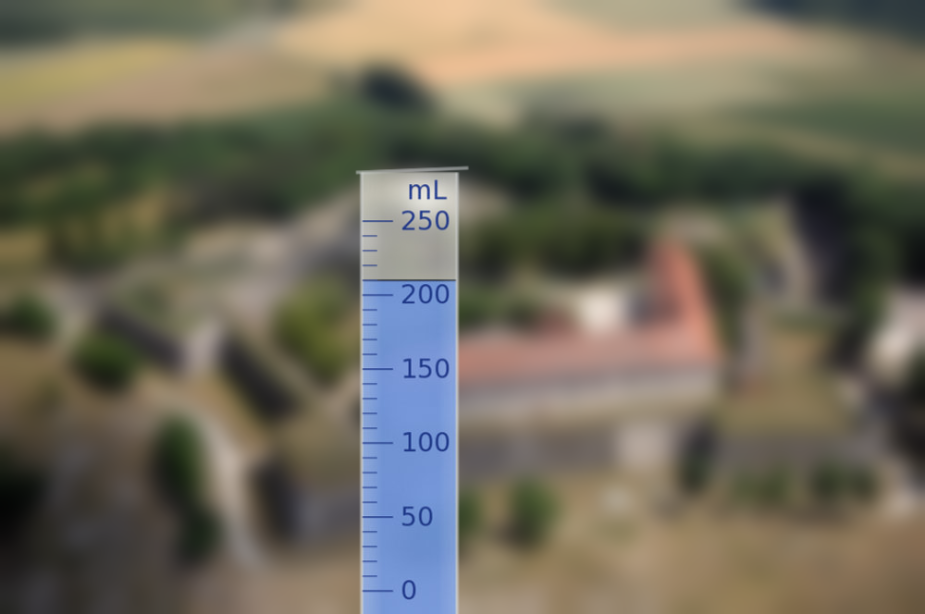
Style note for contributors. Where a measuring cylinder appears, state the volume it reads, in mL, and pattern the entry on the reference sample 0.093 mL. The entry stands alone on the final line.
210 mL
